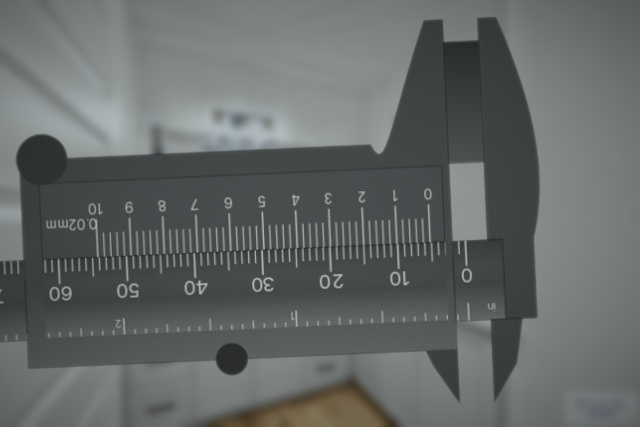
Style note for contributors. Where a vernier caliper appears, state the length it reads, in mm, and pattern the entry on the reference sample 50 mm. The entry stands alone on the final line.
5.2 mm
